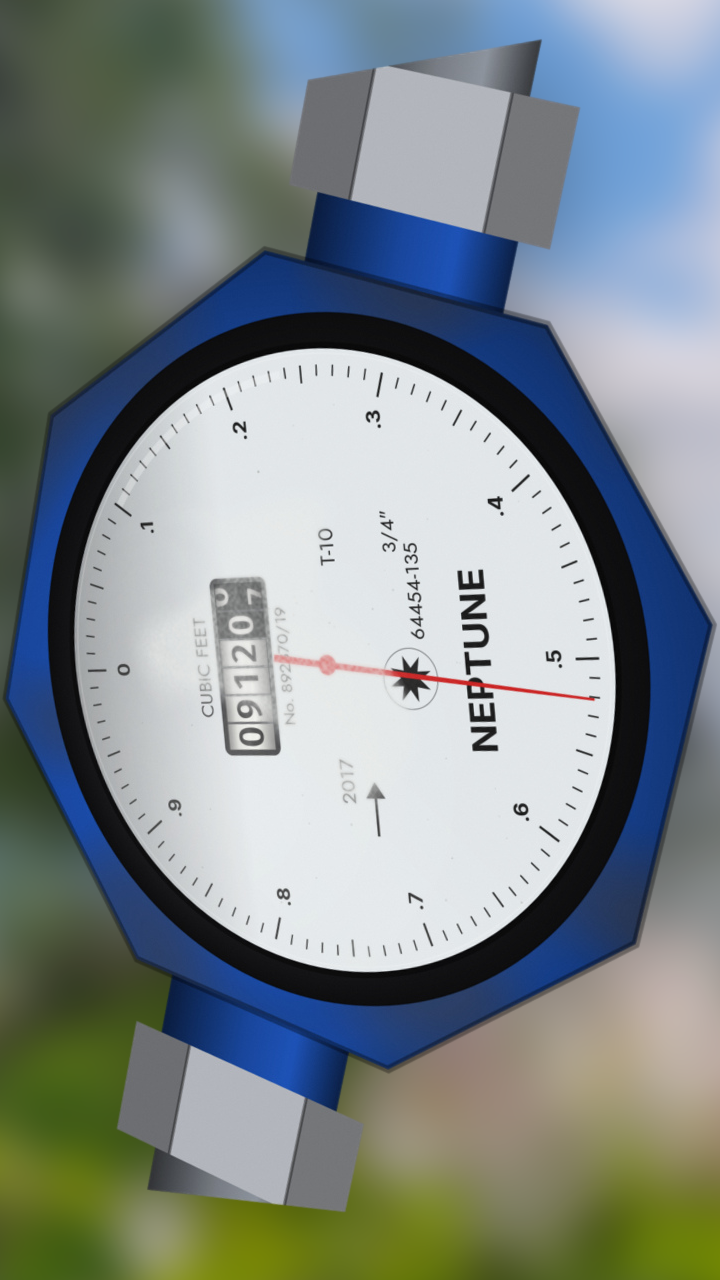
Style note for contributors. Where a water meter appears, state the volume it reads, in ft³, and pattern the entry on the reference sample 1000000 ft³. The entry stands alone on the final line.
91206.52 ft³
